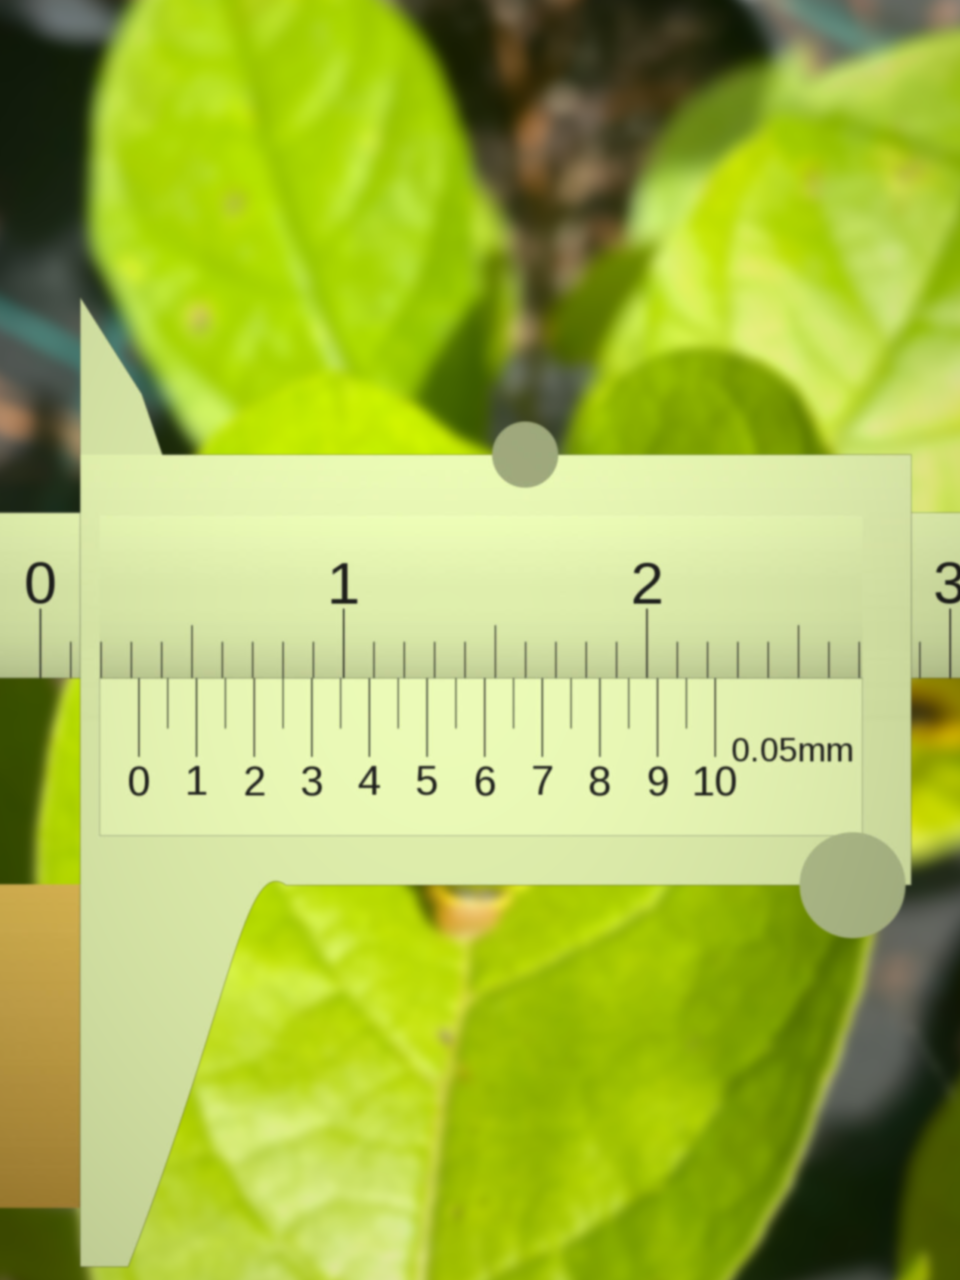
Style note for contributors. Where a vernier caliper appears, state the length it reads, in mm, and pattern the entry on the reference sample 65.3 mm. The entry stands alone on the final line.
3.25 mm
